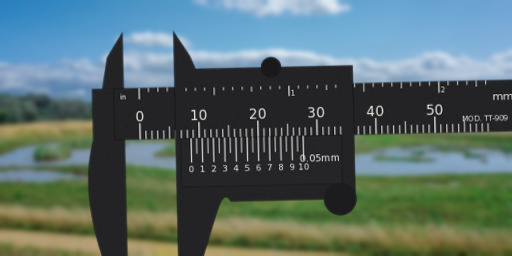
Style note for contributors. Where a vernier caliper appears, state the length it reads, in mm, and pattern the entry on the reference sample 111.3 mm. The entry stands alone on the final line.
8.6 mm
